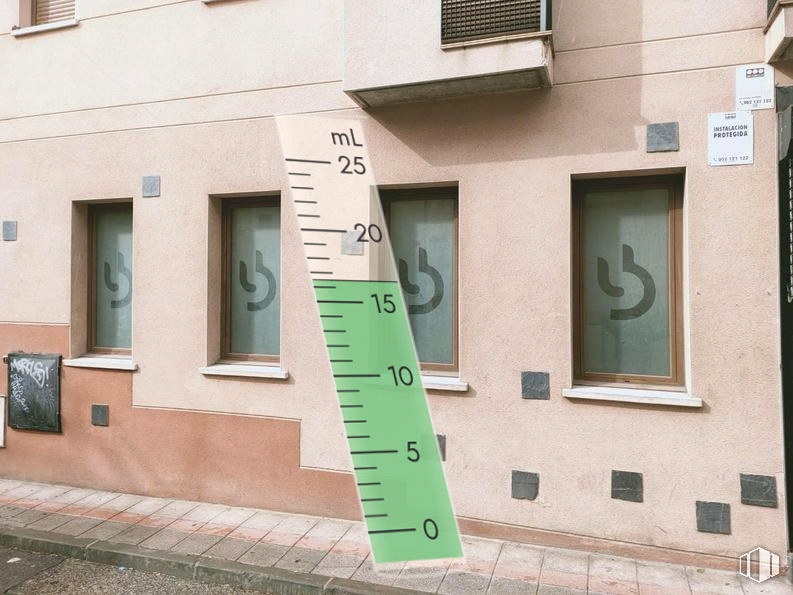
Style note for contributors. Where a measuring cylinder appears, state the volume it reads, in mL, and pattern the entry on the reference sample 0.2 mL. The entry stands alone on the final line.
16.5 mL
